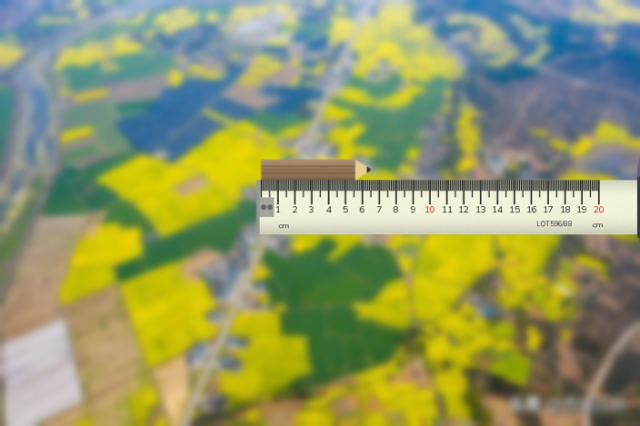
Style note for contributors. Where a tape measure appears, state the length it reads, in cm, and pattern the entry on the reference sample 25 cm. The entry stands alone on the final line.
6.5 cm
